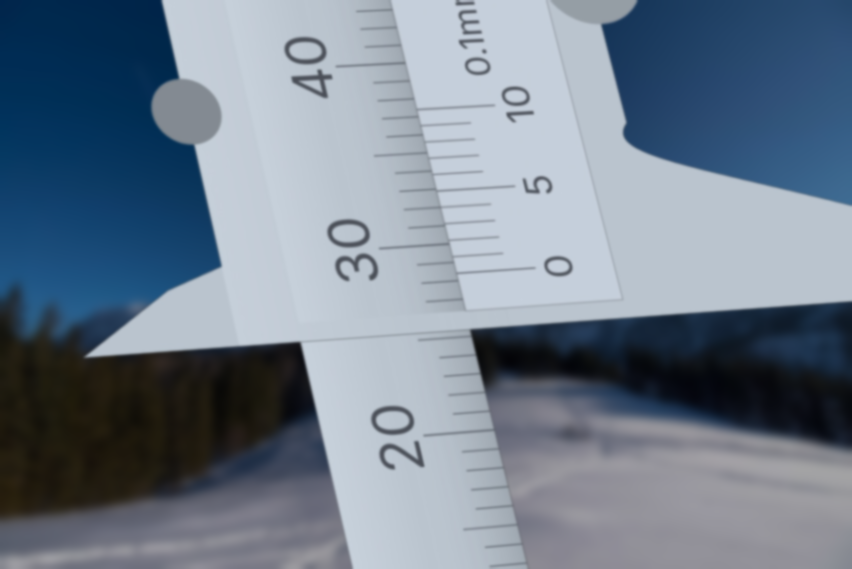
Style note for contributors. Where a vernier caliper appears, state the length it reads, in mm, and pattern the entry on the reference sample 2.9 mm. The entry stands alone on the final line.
28.4 mm
